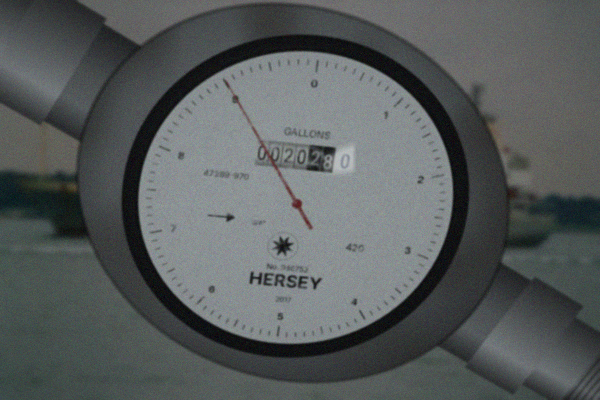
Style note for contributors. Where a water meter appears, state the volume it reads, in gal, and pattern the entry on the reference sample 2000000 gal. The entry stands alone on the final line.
20279.0 gal
